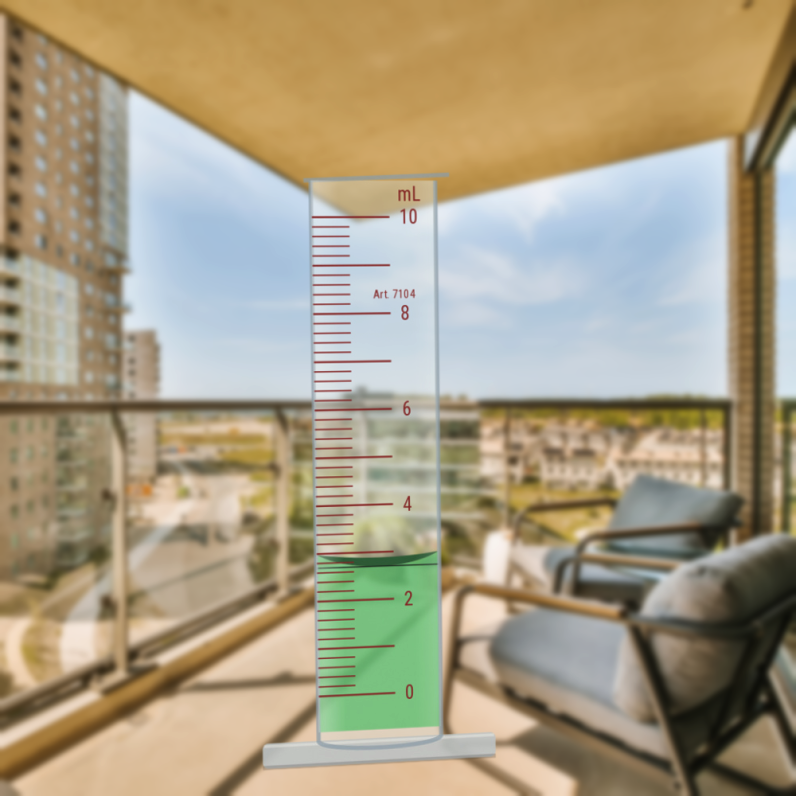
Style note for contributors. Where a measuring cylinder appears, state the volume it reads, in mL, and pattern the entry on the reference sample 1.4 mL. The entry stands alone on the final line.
2.7 mL
